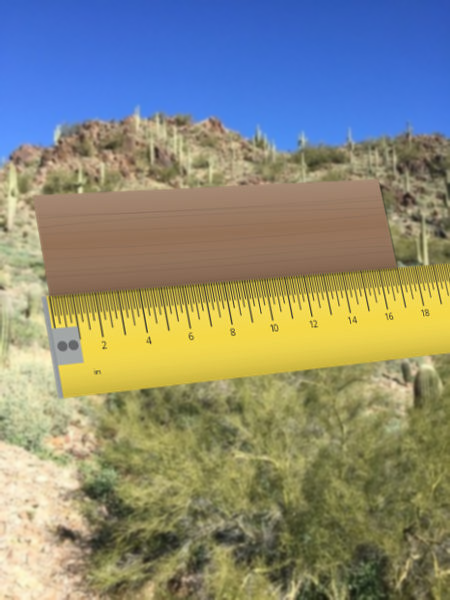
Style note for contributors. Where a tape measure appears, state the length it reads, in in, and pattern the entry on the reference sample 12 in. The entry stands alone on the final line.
17 in
